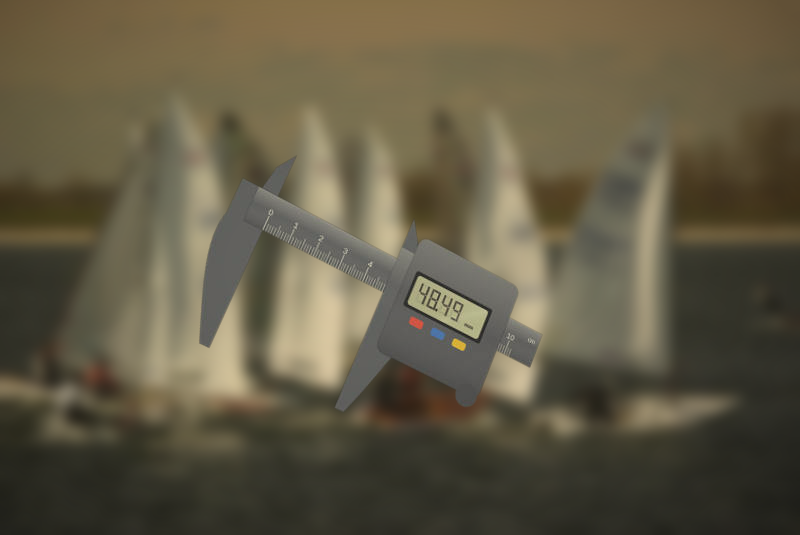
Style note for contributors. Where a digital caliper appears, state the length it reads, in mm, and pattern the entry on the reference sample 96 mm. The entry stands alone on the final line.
48.49 mm
